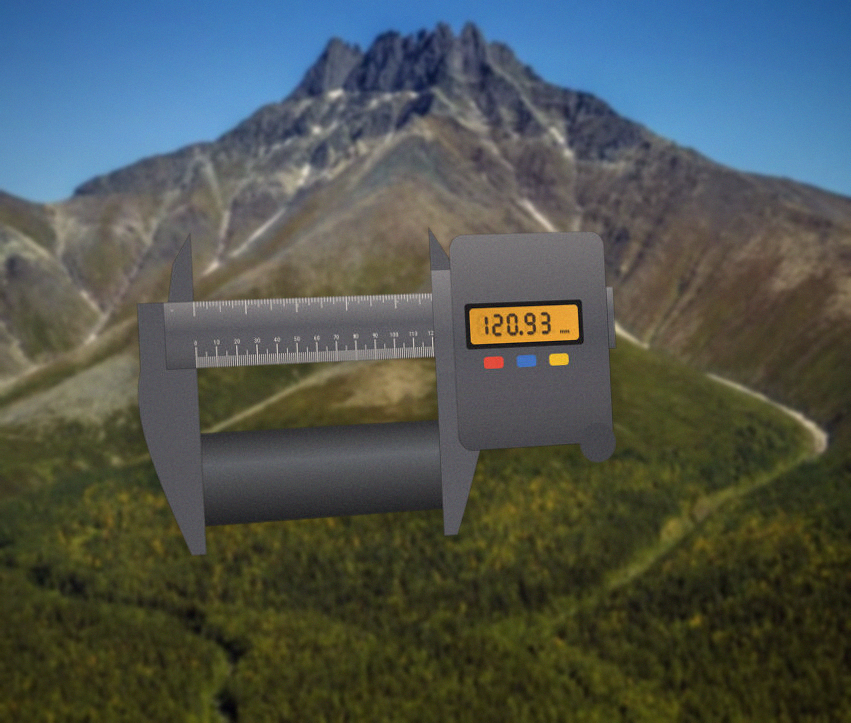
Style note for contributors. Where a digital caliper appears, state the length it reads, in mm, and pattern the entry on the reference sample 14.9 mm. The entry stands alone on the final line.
120.93 mm
